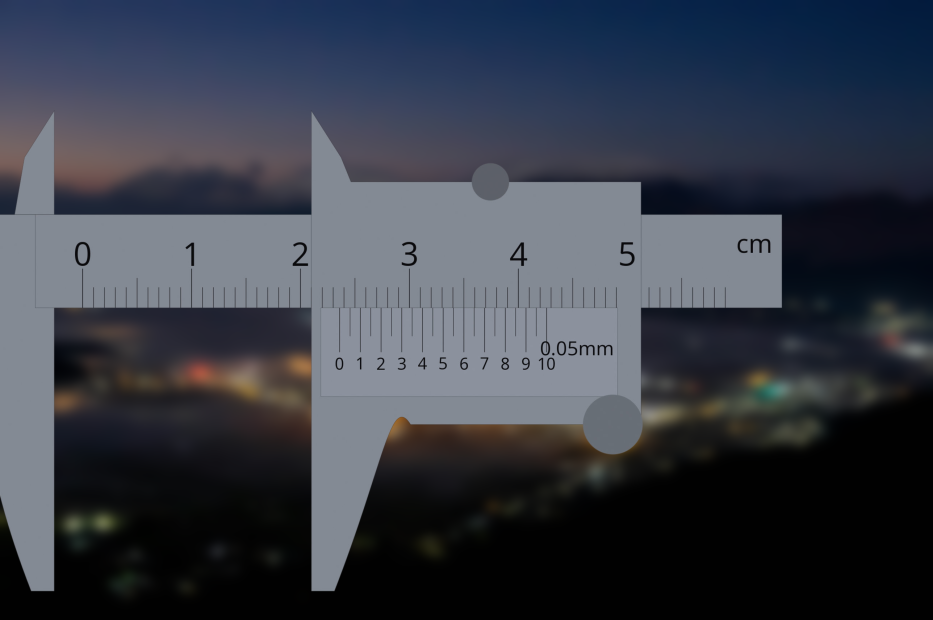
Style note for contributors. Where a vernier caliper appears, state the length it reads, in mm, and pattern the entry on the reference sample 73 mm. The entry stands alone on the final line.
23.6 mm
